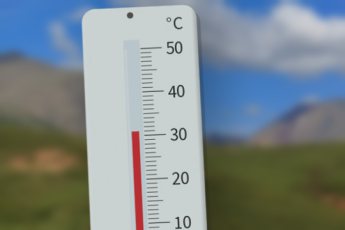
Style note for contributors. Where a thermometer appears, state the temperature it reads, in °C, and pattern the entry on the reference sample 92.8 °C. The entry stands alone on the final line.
31 °C
